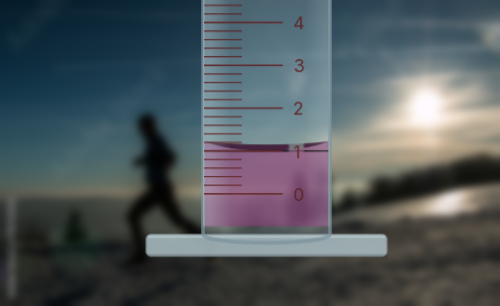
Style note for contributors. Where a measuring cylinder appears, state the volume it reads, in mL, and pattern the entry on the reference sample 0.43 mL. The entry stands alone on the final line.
1 mL
